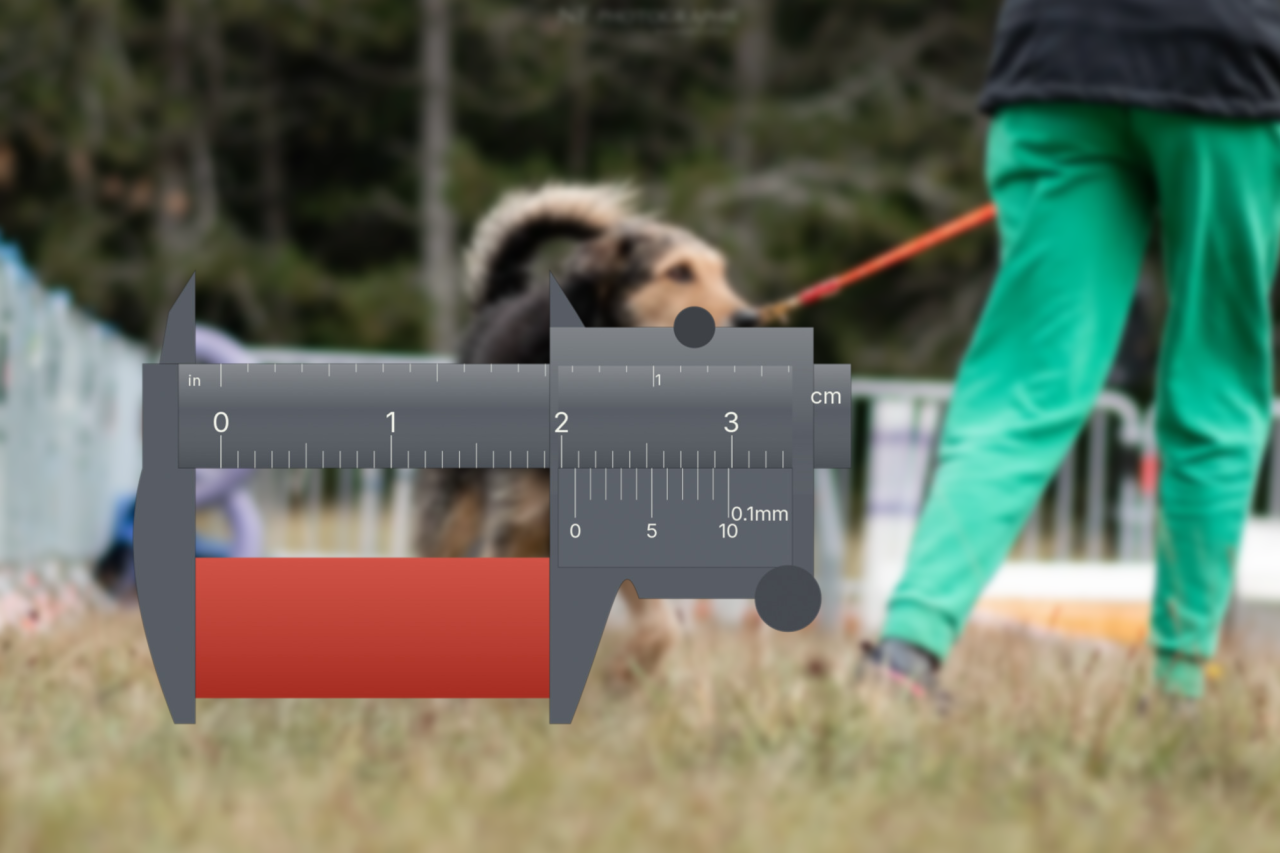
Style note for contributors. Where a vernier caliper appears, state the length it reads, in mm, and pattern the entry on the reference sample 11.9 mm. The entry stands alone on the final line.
20.8 mm
